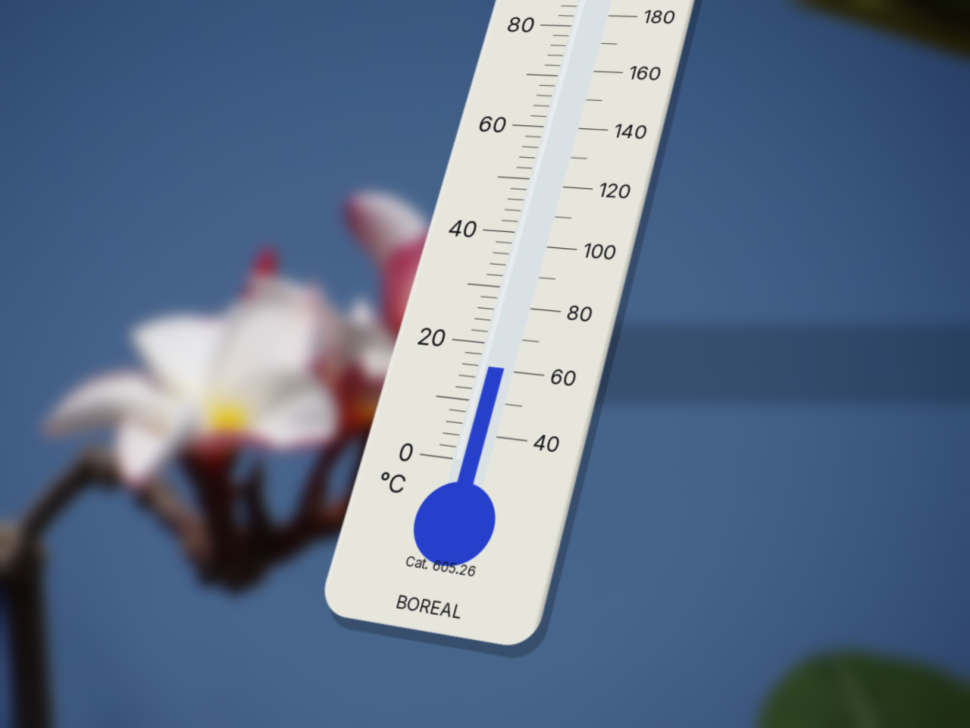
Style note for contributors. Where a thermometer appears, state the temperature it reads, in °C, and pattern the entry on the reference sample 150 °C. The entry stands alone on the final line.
16 °C
